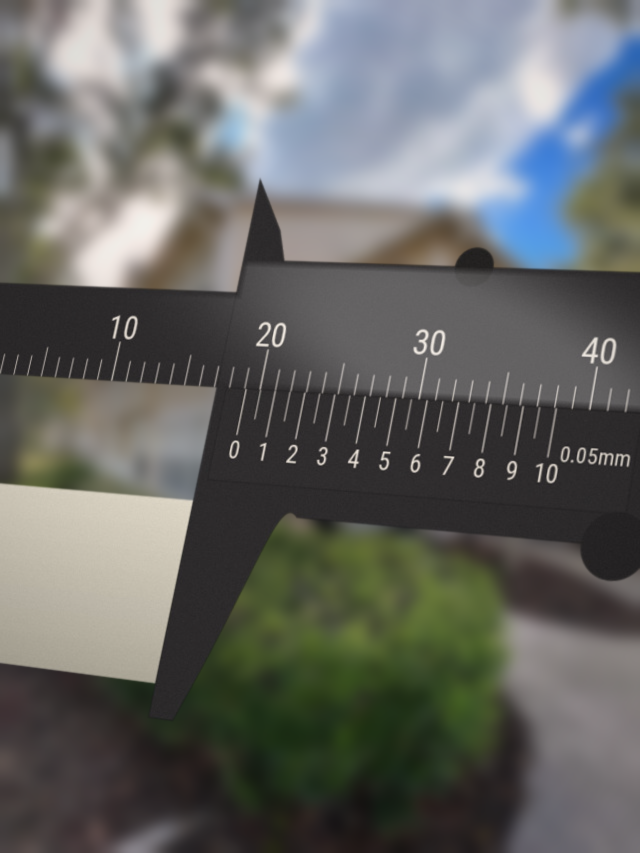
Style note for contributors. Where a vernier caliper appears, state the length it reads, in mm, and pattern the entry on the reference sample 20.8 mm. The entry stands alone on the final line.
19.1 mm
